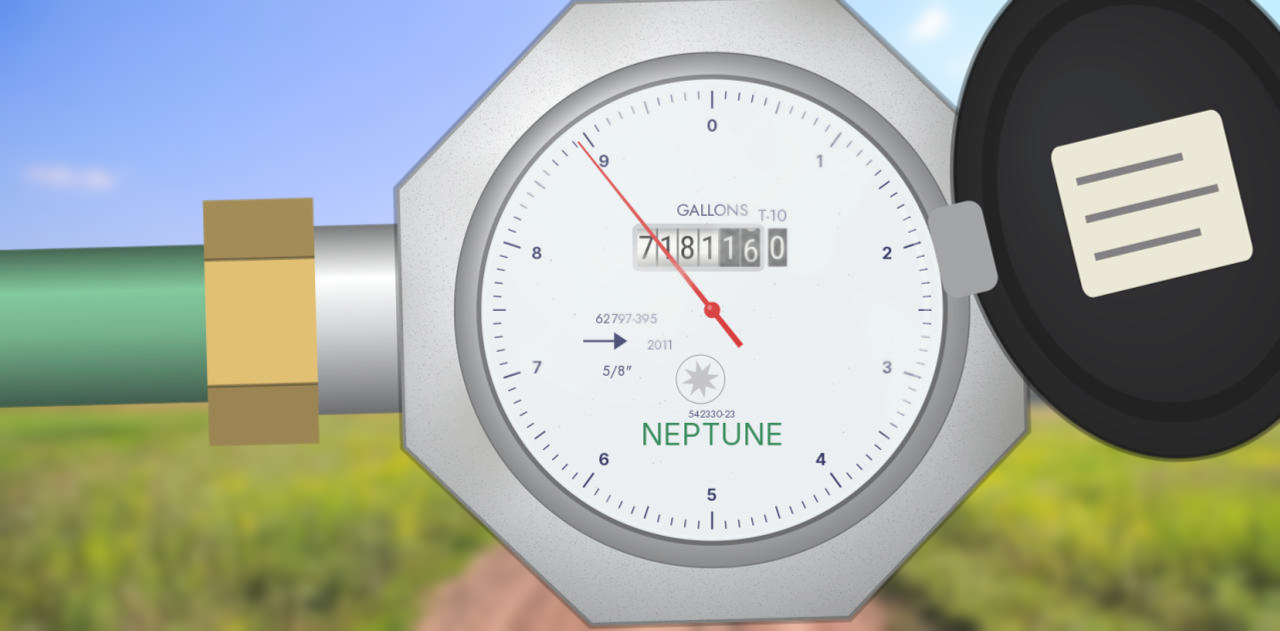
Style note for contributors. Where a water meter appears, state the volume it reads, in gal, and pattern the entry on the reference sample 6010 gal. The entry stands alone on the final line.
7181158.9 gal
